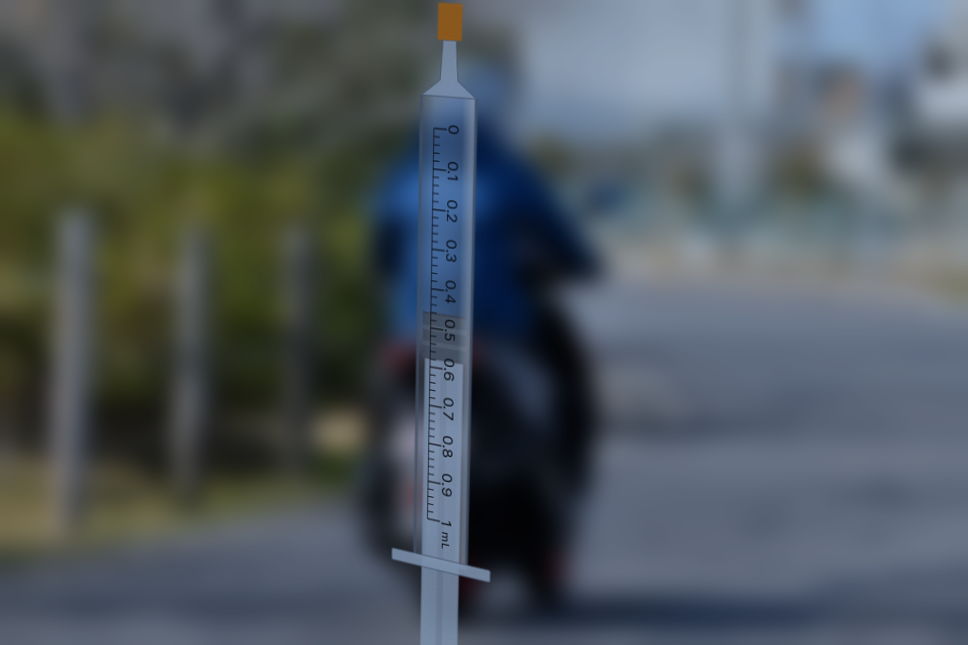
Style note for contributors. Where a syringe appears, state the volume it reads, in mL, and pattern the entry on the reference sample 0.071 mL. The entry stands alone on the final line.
0.46 mL
